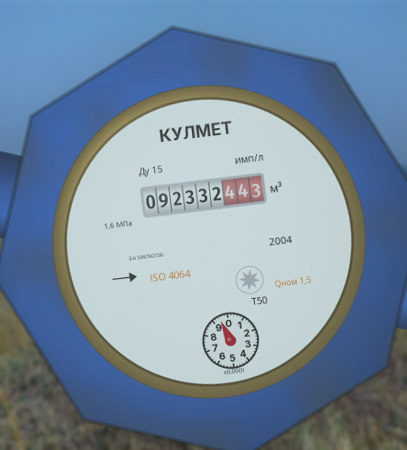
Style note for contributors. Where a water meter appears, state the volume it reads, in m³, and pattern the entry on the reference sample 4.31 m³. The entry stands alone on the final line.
92332.4429 m³
